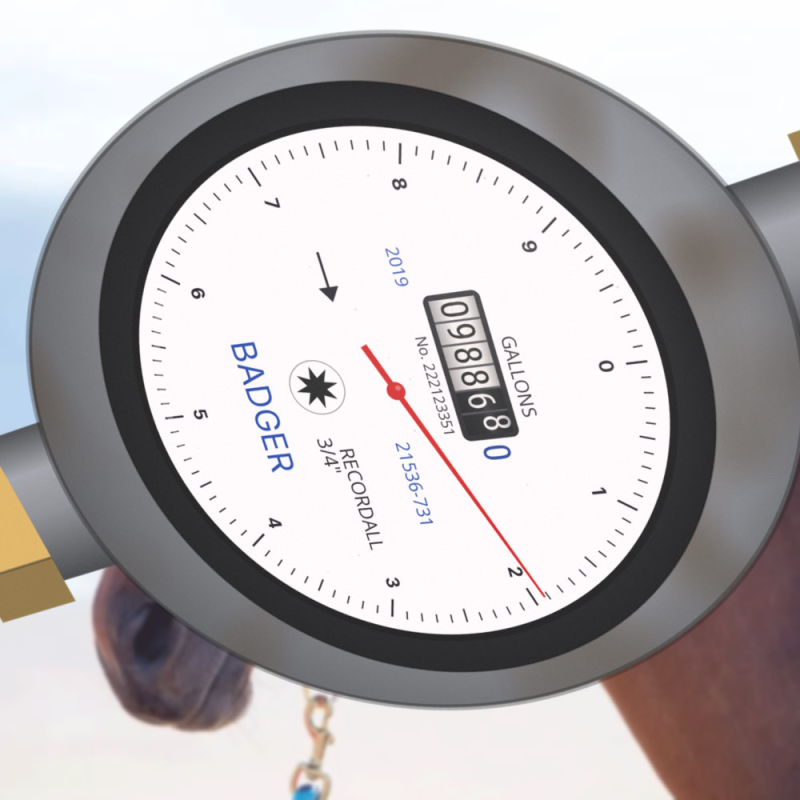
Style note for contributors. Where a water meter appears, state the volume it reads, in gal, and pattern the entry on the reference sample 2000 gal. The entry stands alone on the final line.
988681.9 gal
